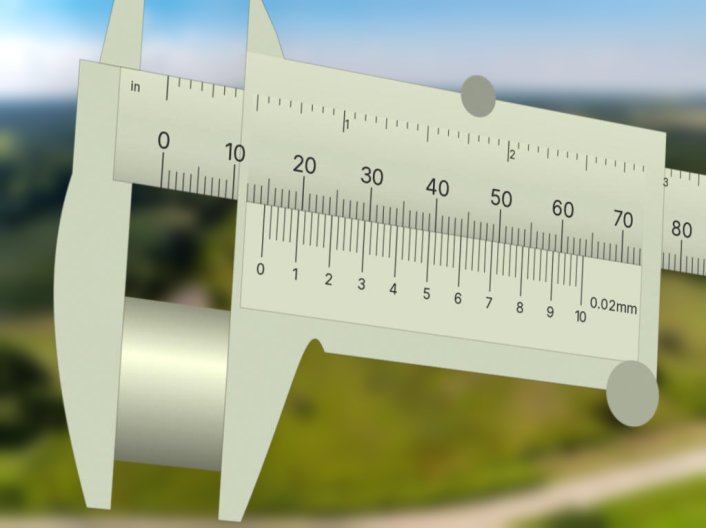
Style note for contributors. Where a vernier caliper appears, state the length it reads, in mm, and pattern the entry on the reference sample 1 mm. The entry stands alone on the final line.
14.6 mm
